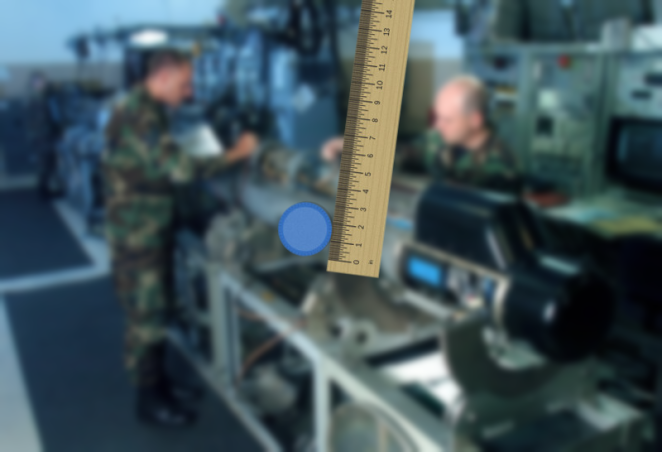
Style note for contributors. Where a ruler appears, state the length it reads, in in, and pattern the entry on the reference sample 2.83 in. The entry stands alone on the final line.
3 in
